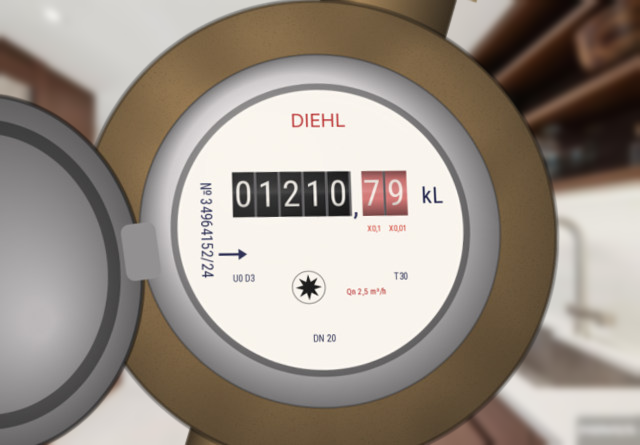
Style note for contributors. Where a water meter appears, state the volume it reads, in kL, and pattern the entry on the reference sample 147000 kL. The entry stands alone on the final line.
1210.79 kL
